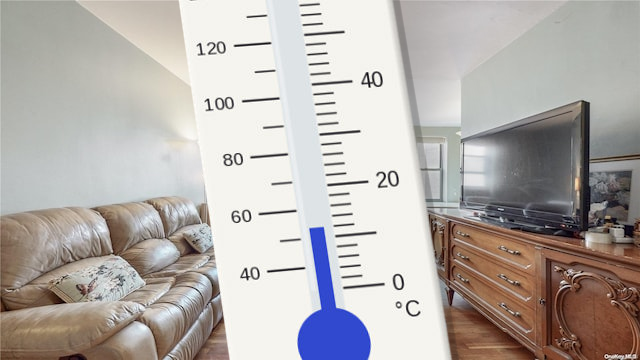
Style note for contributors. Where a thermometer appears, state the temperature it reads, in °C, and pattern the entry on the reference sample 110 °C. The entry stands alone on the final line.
12 °C
